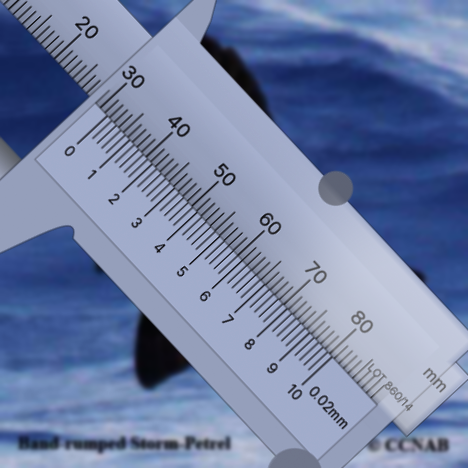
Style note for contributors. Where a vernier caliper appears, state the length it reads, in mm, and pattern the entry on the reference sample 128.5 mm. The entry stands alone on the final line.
31.6 mm
